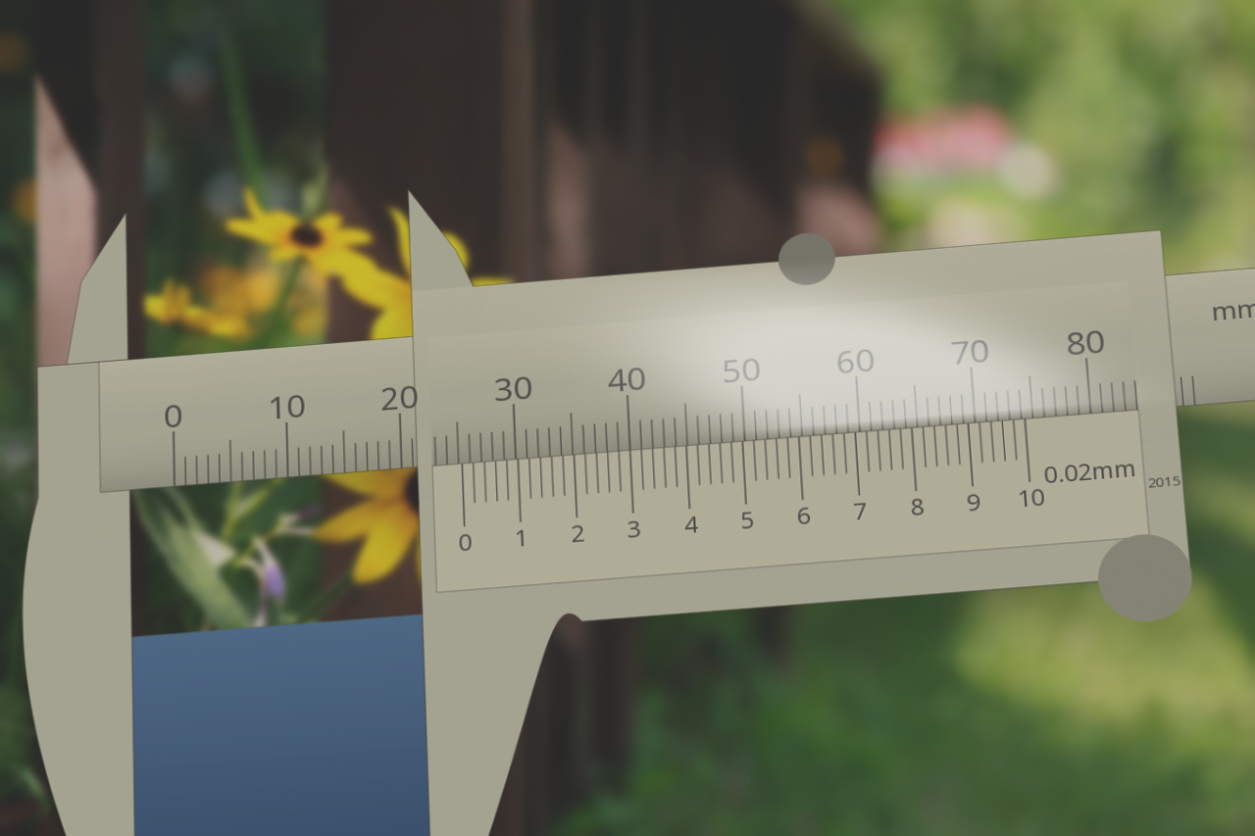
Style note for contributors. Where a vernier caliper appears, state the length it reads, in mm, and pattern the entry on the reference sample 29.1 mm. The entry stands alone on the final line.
25.3 mm
